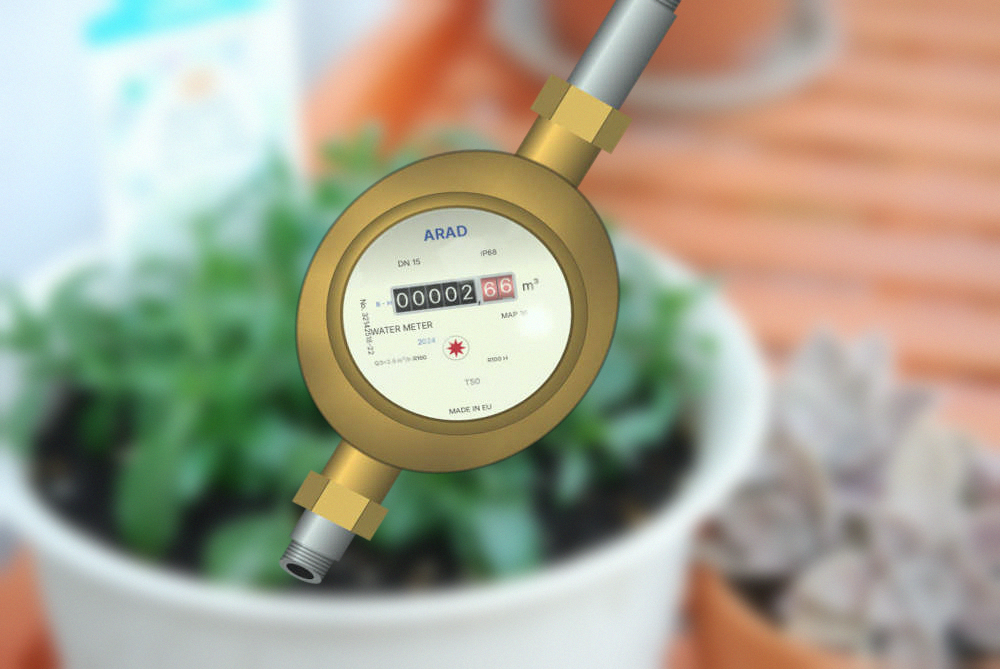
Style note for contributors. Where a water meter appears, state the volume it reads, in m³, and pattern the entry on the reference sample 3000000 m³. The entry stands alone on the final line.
2.66 m³
